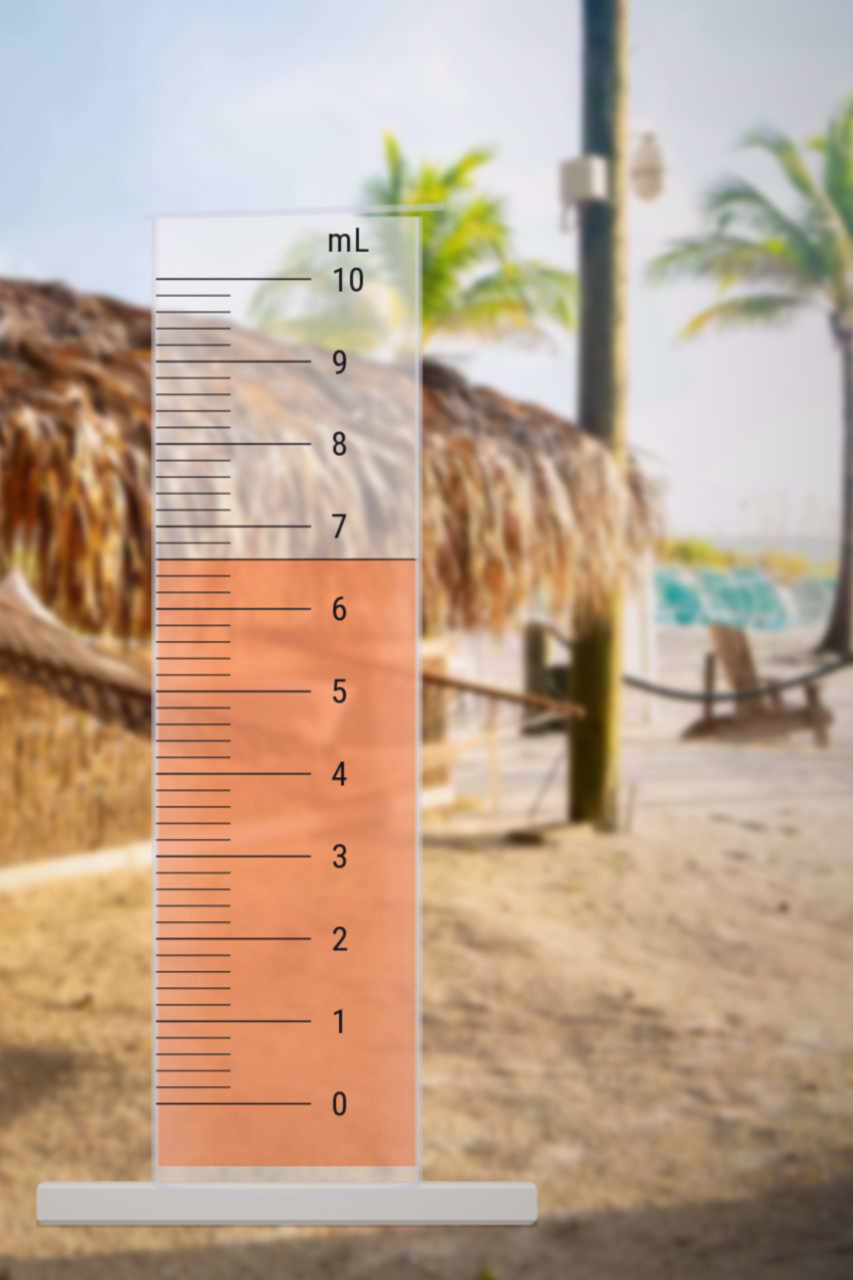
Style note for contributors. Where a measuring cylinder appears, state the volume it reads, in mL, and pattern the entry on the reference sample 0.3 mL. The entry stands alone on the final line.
6.6 mL
